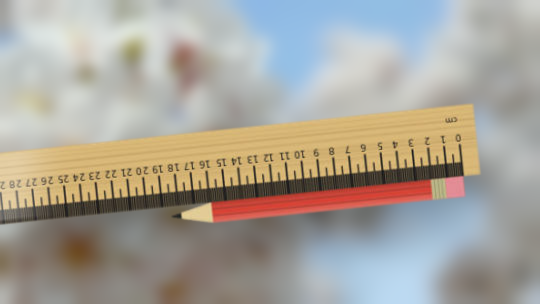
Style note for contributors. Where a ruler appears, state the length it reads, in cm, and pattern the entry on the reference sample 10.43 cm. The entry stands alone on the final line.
18.5 cm
